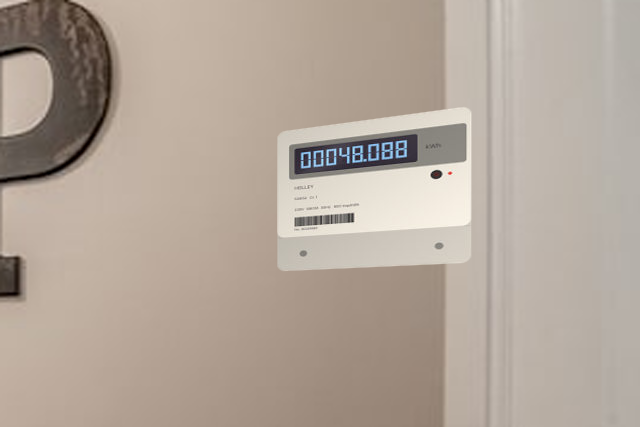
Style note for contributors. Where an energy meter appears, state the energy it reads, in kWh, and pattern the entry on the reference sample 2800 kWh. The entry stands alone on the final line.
48.088 kWh
